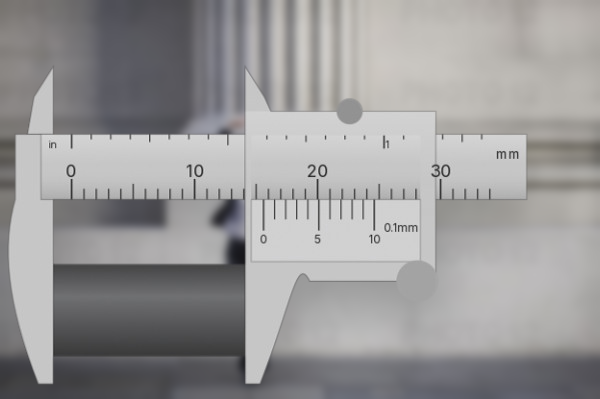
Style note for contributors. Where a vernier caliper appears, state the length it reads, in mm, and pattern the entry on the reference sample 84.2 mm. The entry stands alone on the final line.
15.6 mm
